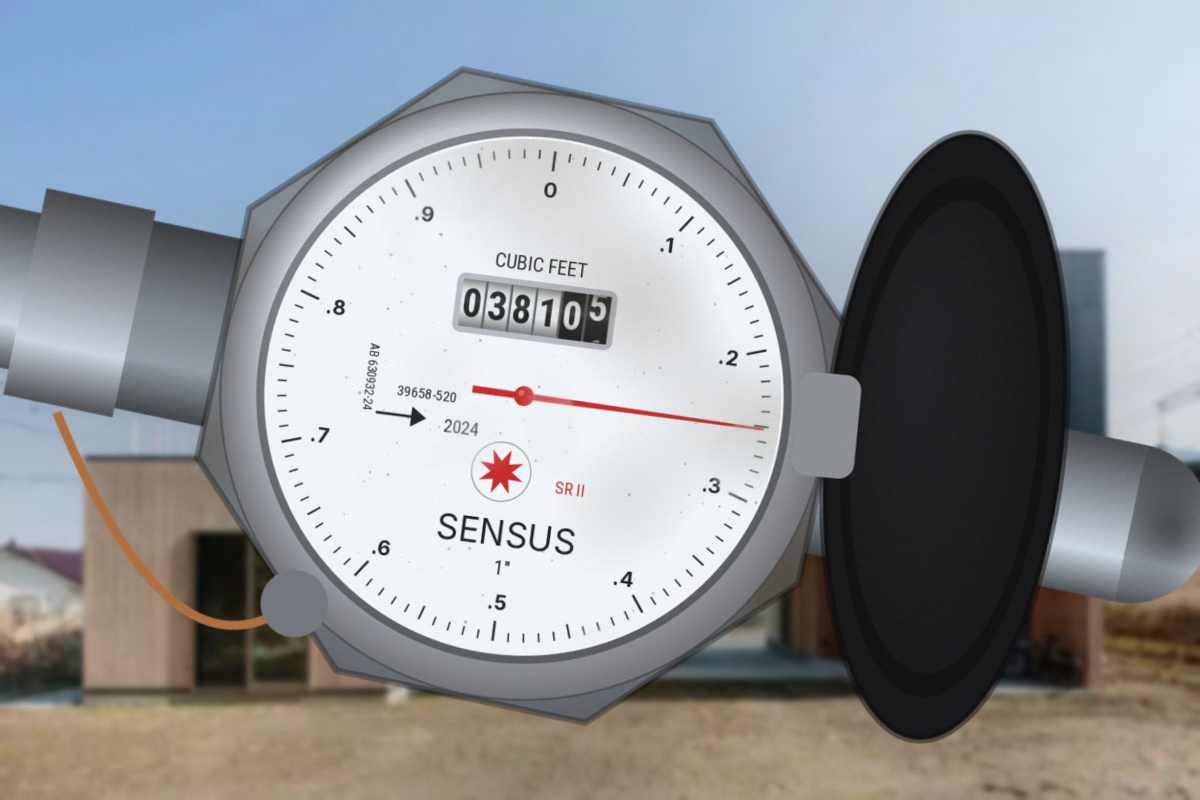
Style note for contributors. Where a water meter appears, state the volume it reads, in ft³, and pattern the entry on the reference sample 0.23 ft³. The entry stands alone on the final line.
38105.25 ft³
